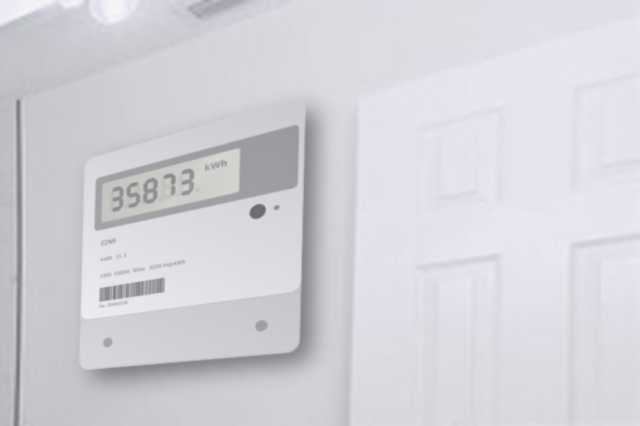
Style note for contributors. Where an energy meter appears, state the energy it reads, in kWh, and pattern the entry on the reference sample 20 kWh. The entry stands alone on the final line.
35873 kWh
